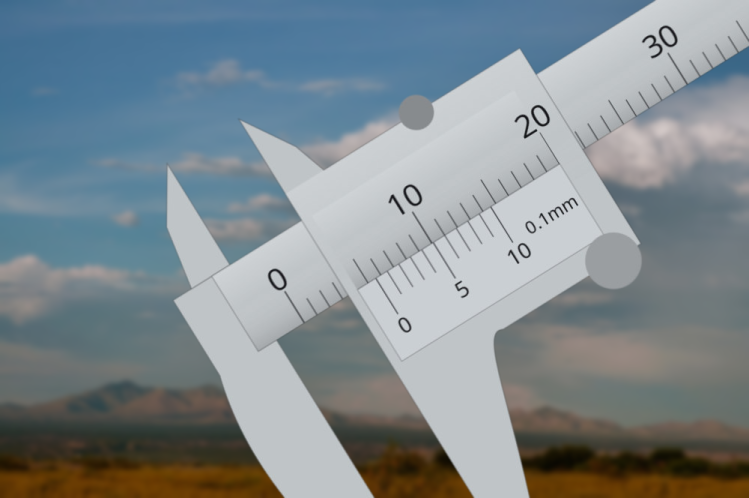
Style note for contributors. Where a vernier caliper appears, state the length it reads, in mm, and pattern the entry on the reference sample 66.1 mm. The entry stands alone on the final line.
5.6 mm
